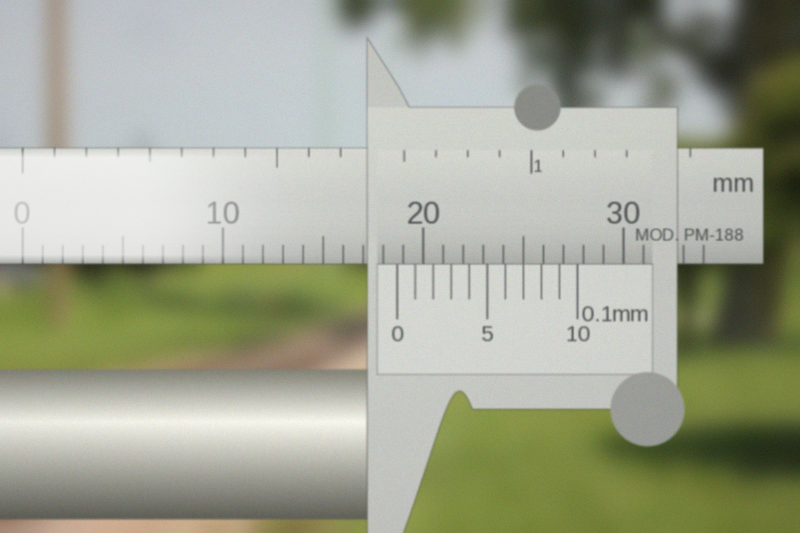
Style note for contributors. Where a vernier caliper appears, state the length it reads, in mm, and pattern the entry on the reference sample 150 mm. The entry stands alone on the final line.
18.7 mm
